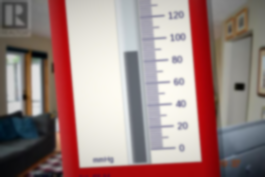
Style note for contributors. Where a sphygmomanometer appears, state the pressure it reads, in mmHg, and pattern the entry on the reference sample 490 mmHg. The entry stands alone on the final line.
90 mmHg
